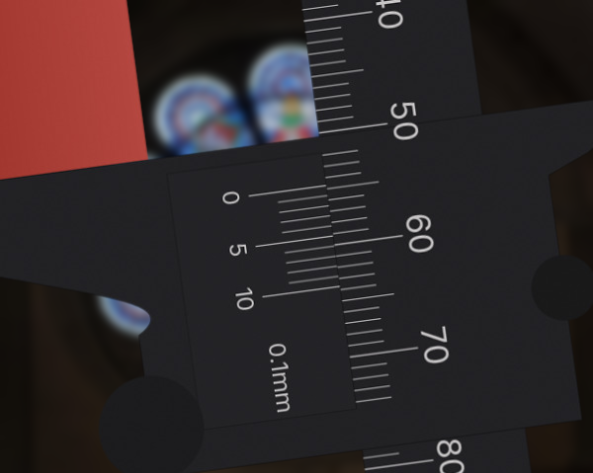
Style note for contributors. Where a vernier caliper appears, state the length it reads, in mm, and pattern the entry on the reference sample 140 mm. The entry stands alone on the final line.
54.7 mm
